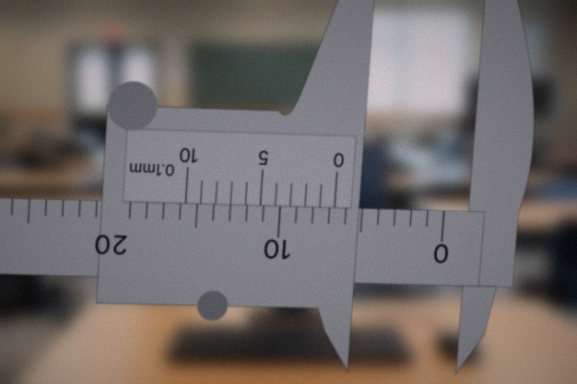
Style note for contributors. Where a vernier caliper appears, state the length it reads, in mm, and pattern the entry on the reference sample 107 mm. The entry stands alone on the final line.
6.7 mm
